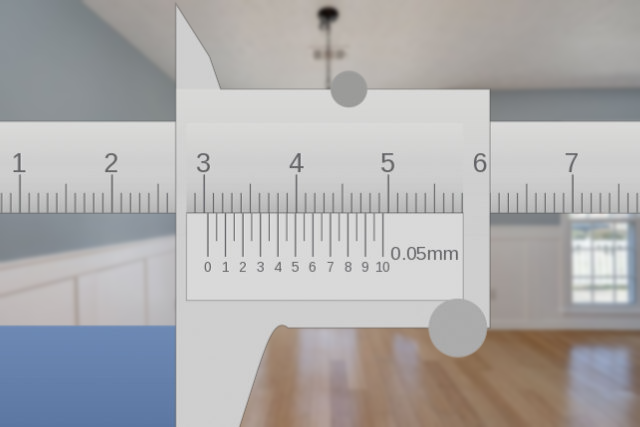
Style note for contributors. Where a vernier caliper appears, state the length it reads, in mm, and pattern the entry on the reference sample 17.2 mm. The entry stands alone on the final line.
30.4 mm
